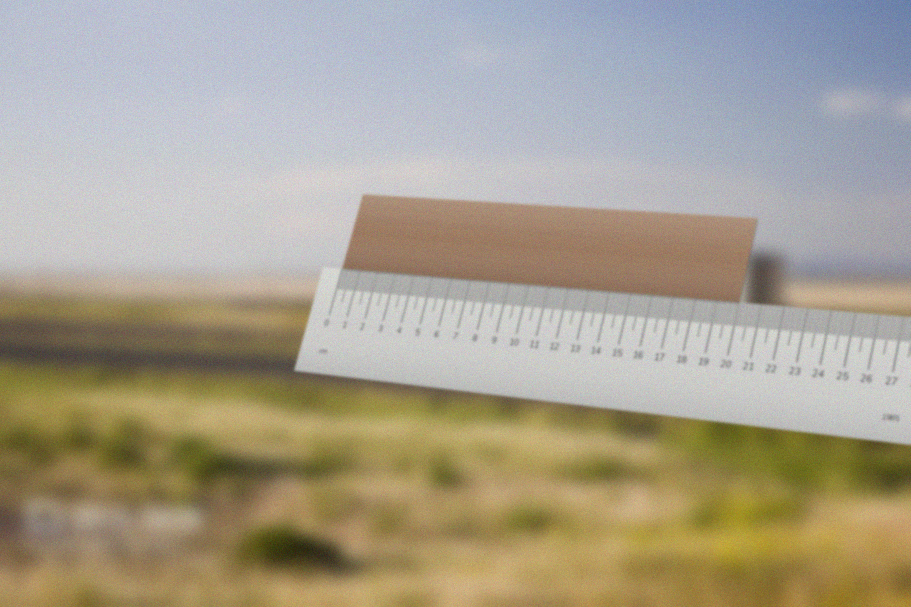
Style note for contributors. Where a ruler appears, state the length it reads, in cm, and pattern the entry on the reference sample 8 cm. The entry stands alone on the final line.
20 cm
